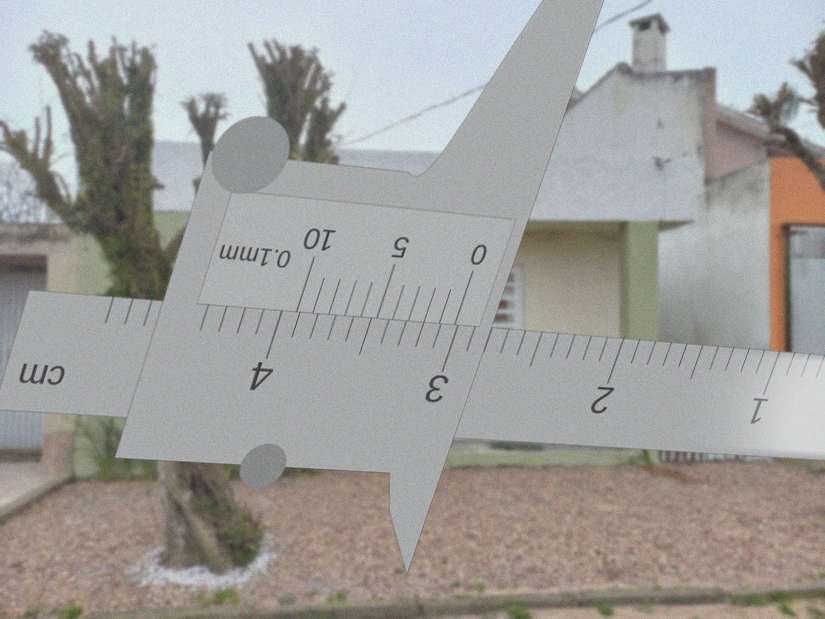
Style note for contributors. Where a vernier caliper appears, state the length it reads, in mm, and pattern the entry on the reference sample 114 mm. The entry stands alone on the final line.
30.2 mm
